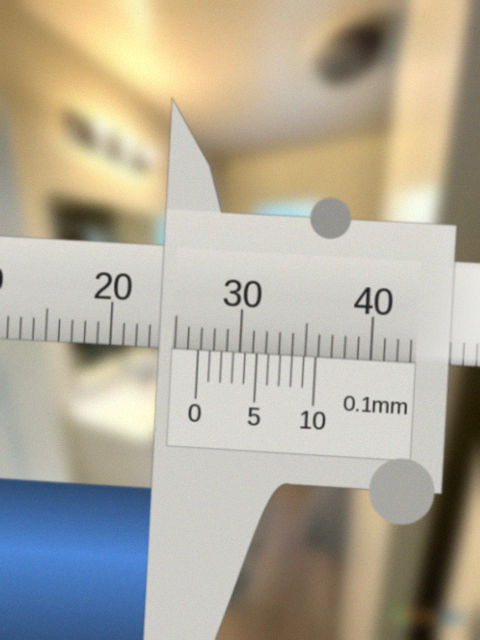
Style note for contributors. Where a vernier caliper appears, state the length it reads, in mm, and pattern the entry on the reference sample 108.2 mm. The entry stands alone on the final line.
26.8 mm
